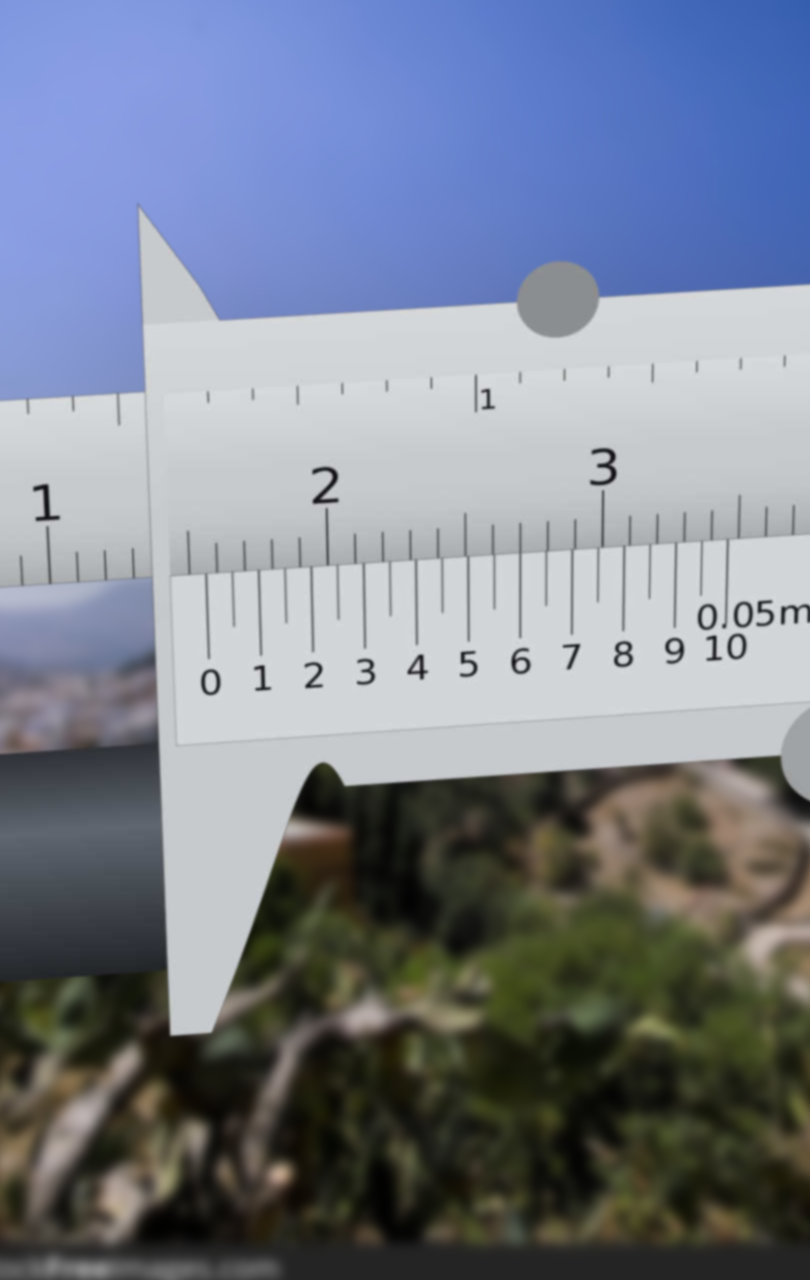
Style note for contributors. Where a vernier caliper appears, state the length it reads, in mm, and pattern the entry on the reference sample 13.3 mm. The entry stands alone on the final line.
15.6 mm
